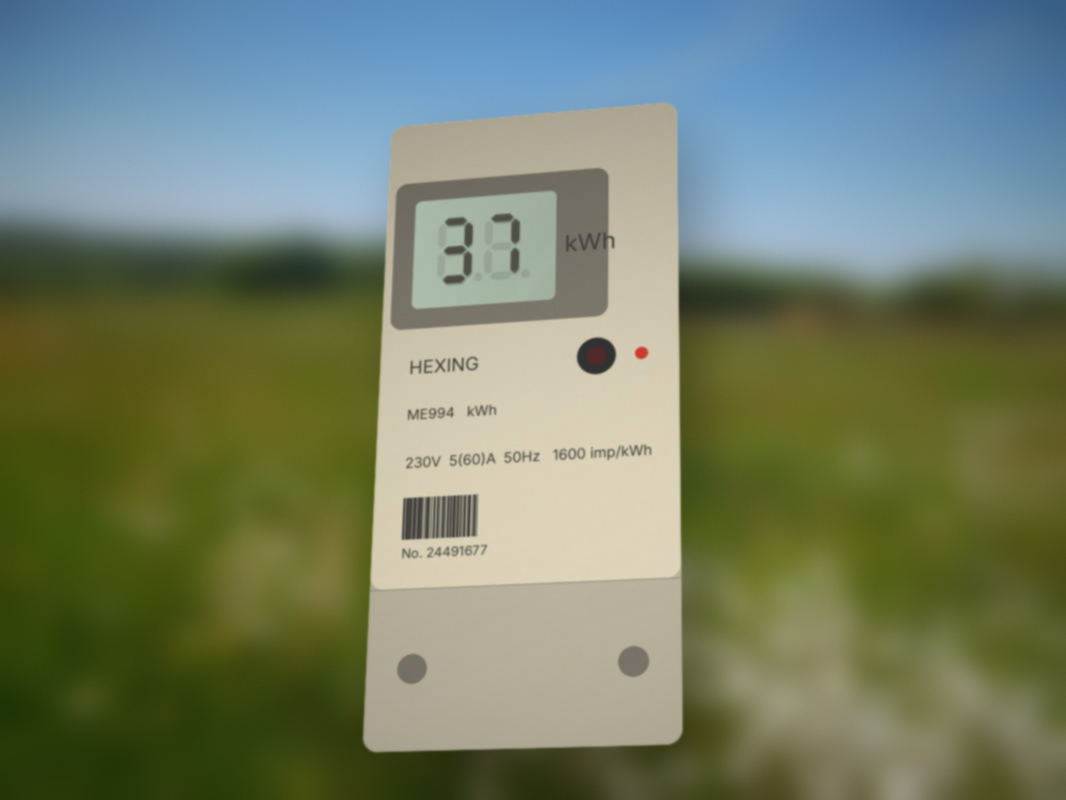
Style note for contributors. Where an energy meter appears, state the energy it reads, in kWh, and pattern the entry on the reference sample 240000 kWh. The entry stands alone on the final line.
37 kWh
